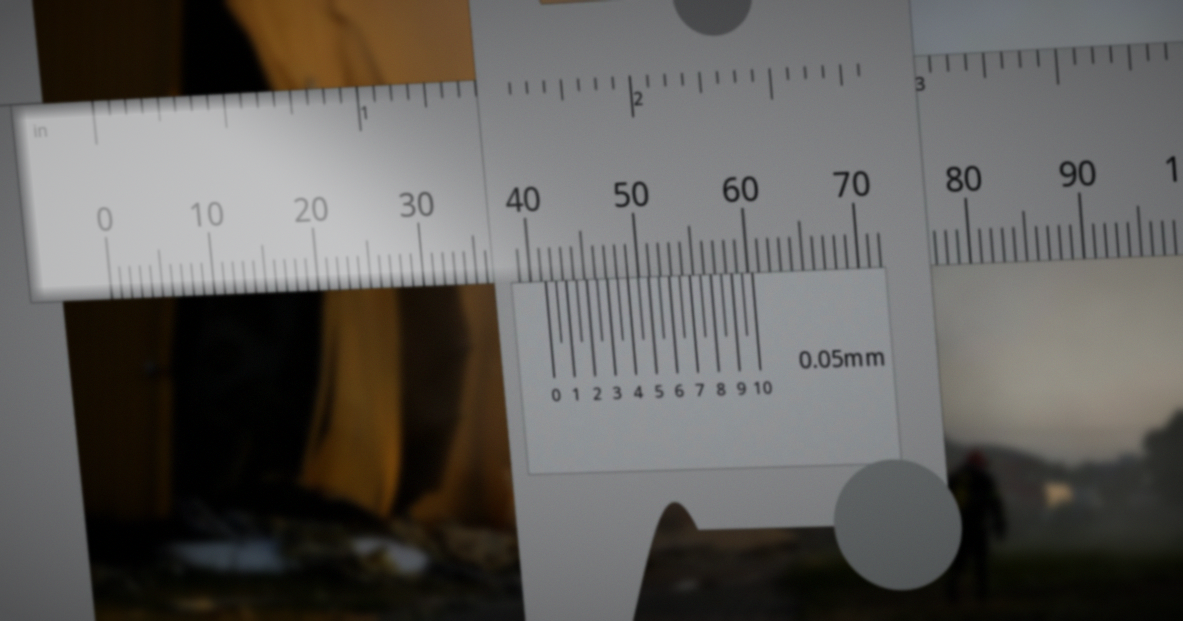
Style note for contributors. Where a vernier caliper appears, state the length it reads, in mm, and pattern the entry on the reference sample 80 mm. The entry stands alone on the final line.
41.4 mm
